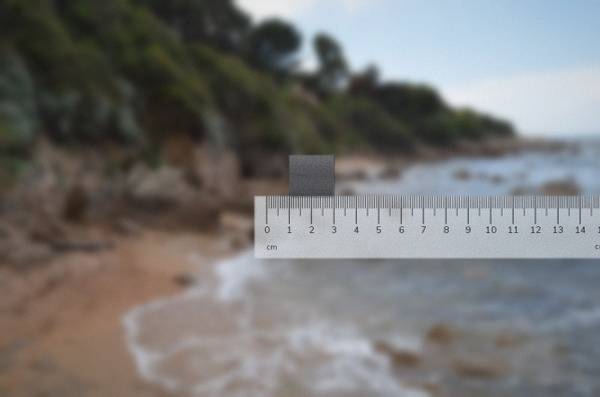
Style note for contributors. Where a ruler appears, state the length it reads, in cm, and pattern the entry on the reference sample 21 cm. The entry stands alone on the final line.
2 cm
